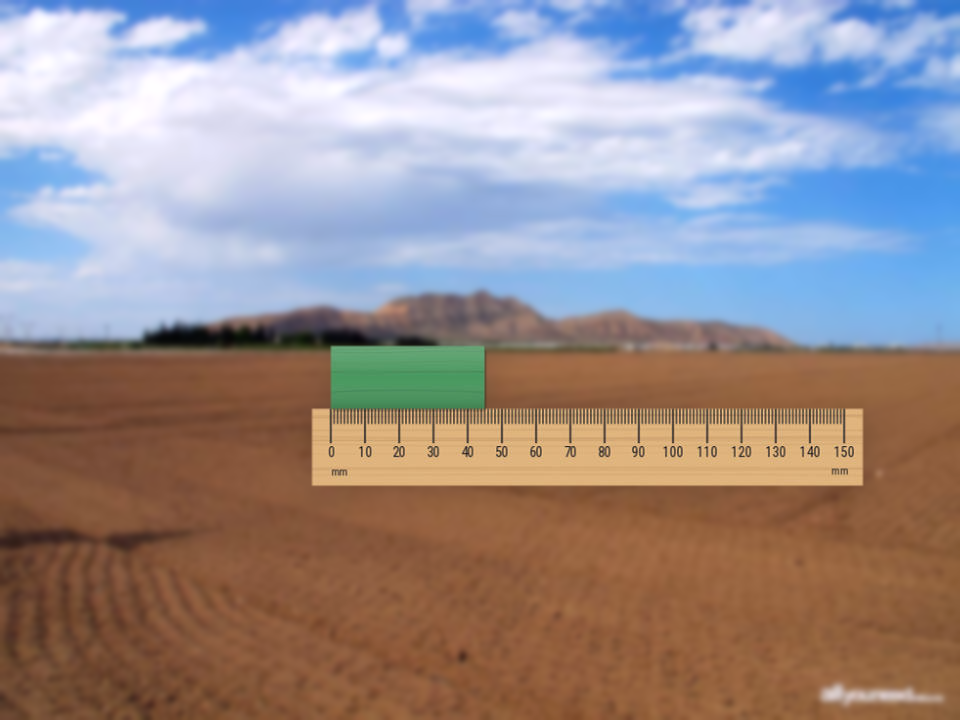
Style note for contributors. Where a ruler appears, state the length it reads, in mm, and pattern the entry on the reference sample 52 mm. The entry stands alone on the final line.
45 mm
